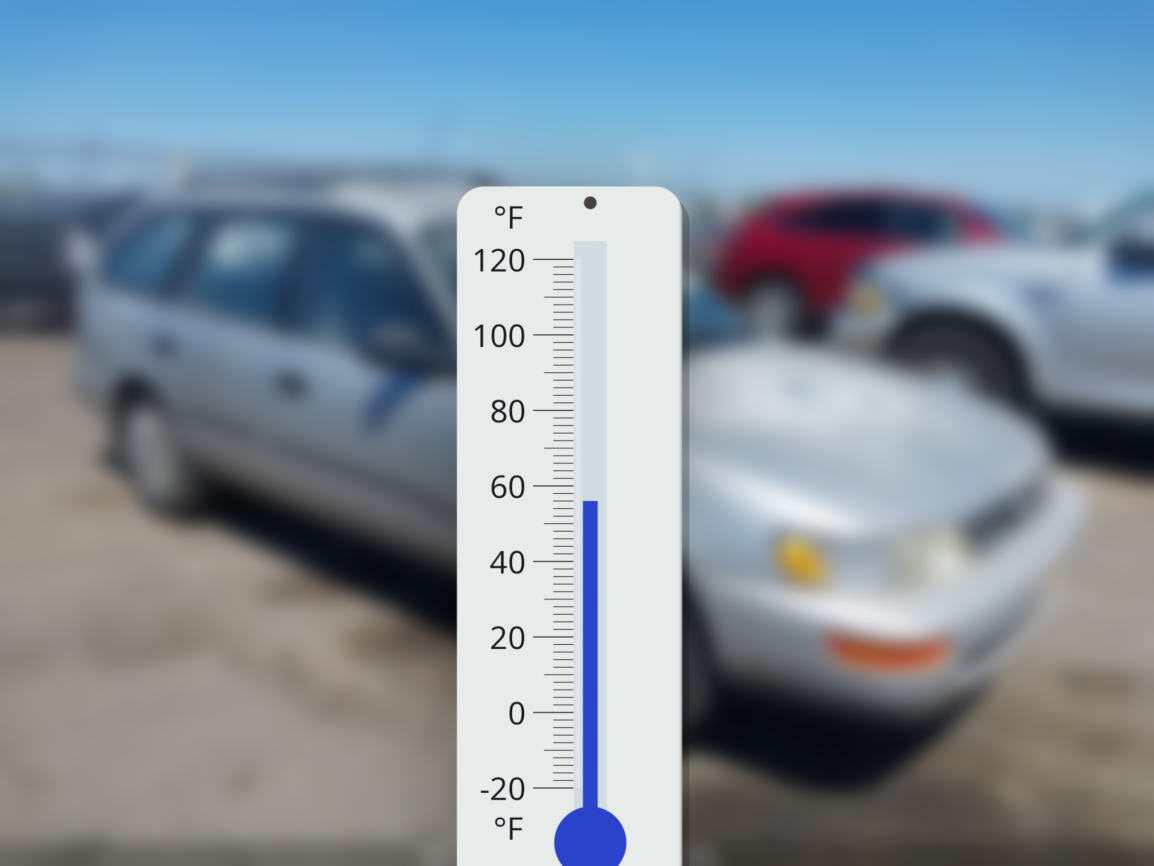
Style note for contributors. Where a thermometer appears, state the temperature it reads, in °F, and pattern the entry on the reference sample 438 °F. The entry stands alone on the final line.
56 °F
